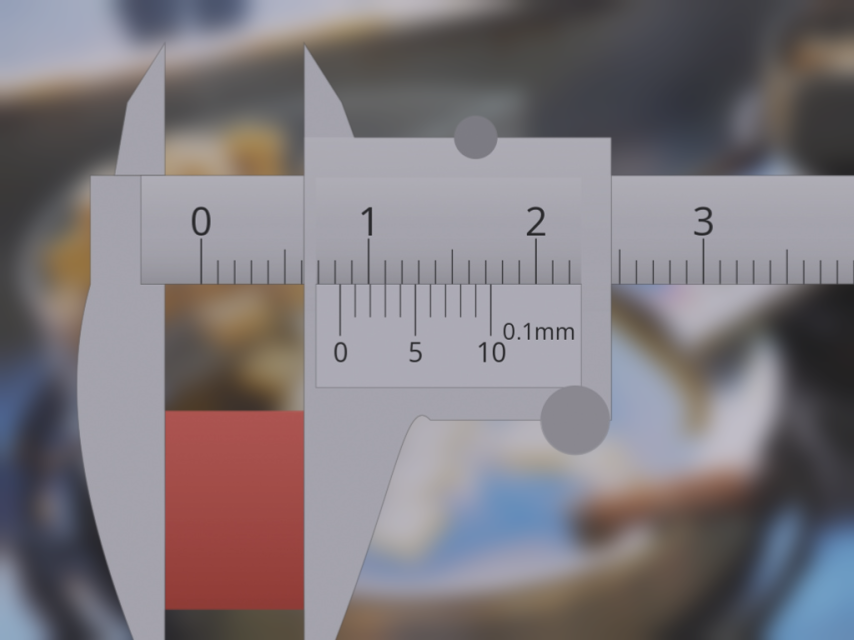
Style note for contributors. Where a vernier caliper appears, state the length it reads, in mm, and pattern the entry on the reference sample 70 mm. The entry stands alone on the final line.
8.3 mm
